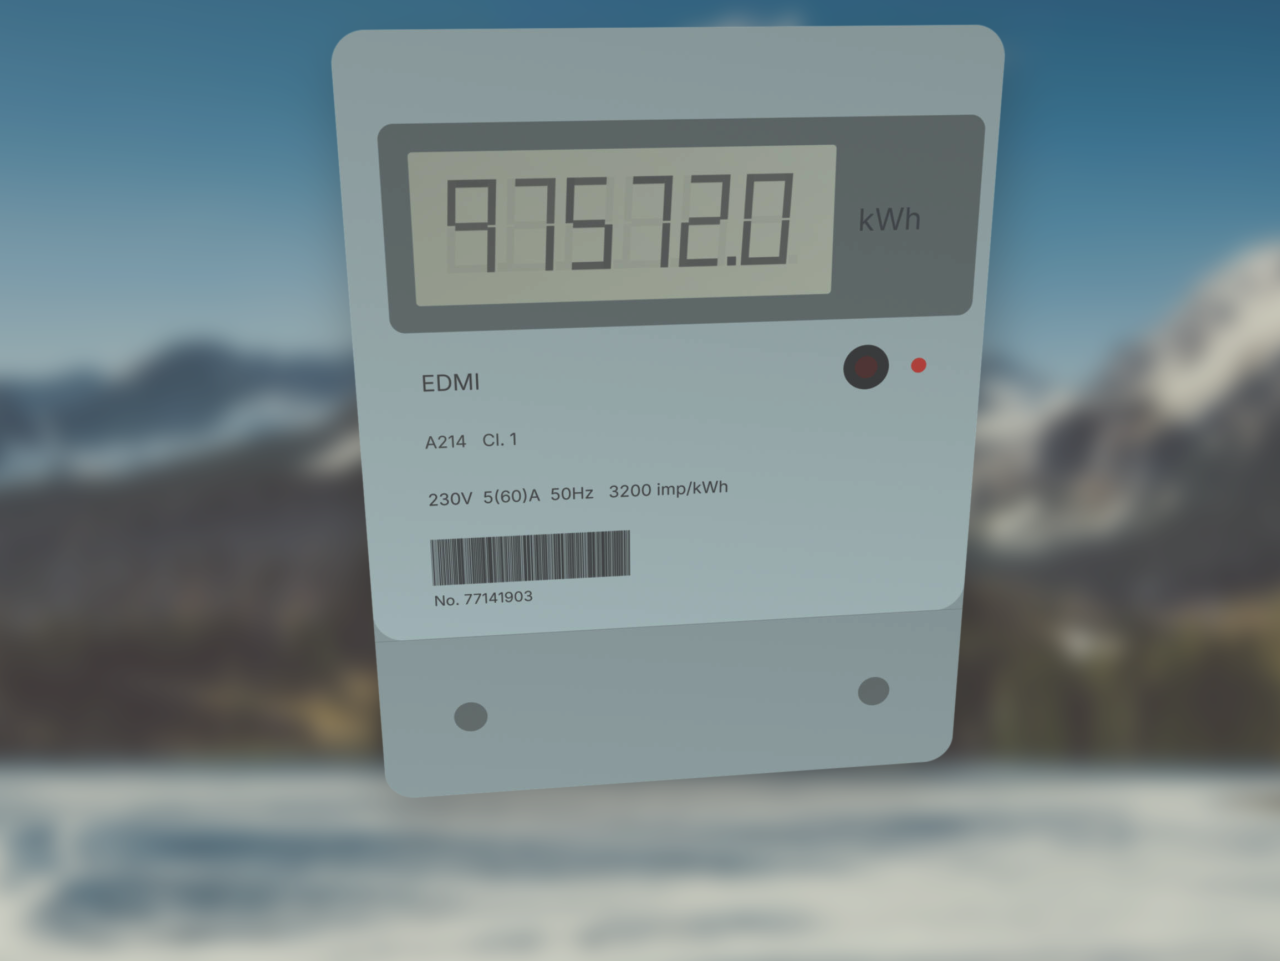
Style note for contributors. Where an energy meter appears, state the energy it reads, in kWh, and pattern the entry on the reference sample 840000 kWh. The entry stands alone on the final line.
97572.0 kWh
